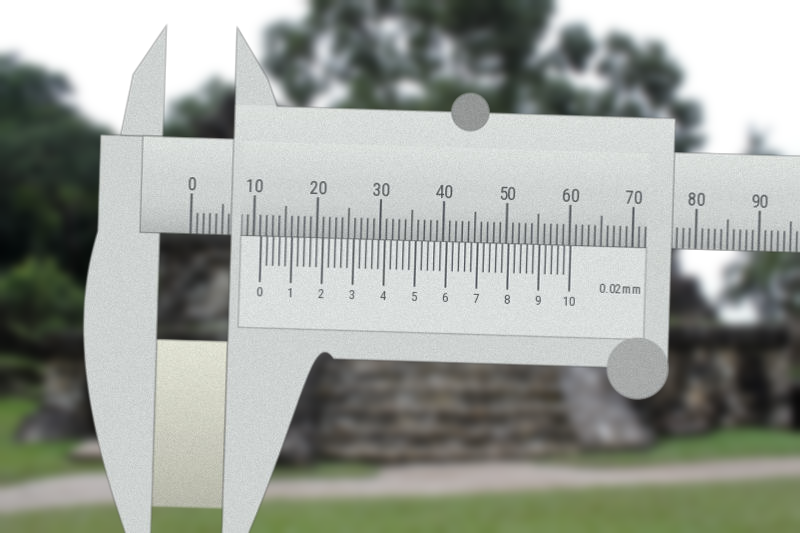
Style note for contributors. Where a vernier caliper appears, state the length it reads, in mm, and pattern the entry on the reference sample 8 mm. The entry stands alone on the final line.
11.2 mm
